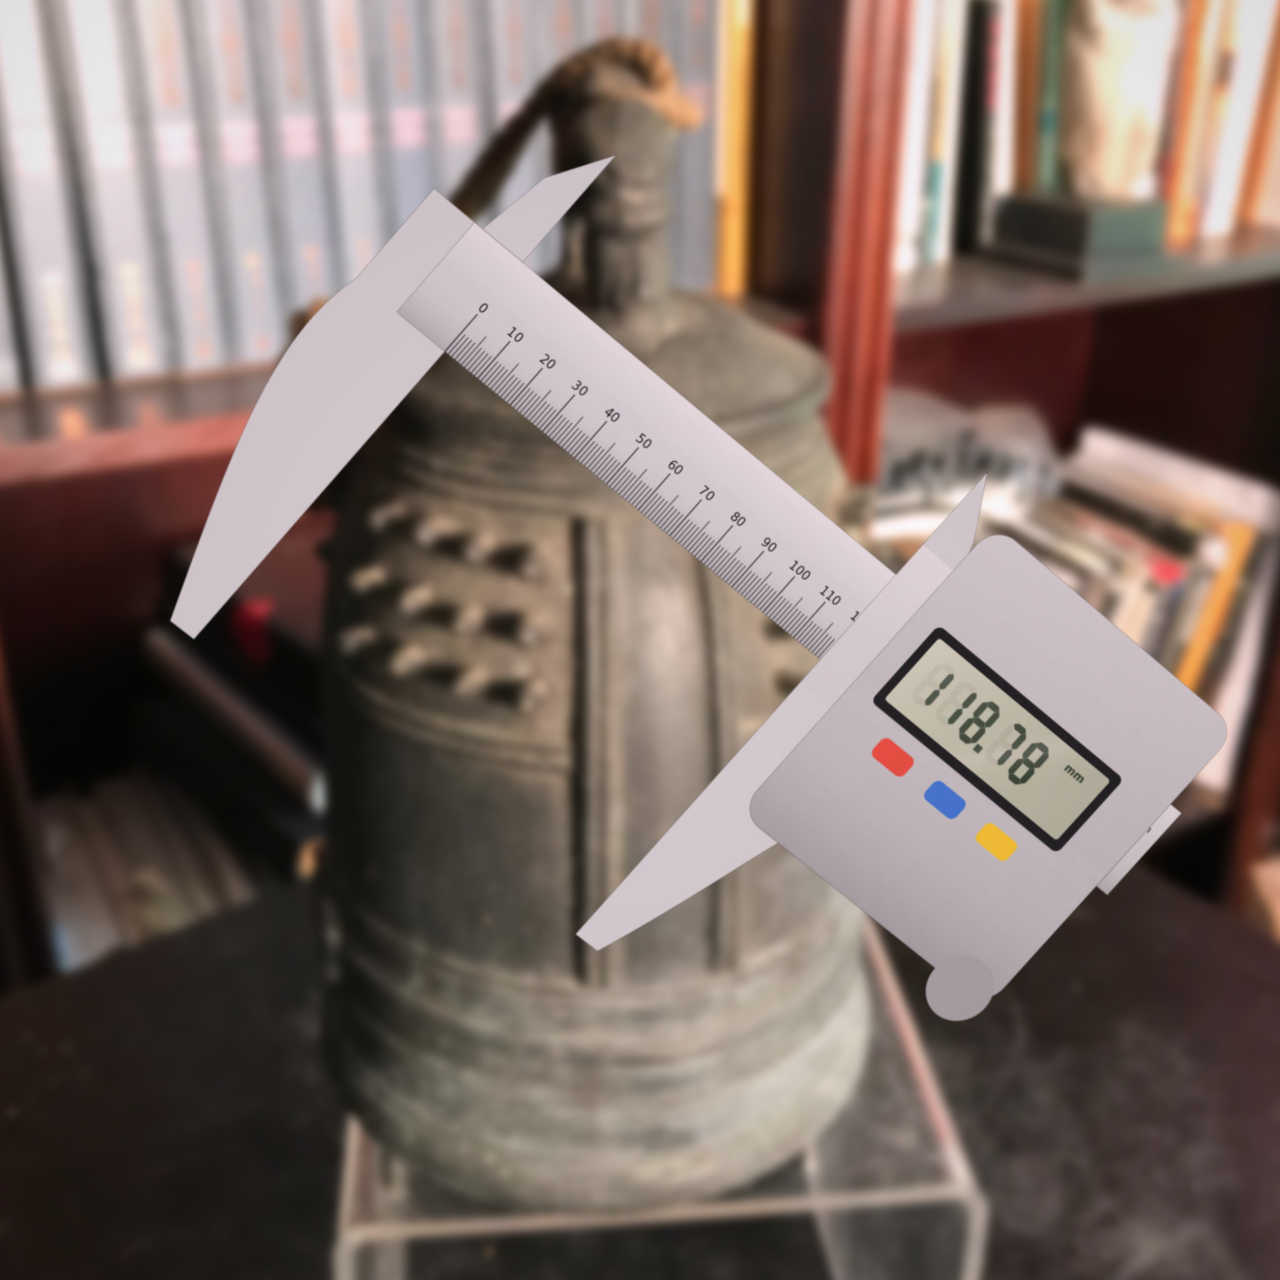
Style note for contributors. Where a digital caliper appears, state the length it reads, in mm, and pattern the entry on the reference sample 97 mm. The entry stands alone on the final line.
118.78 mm
